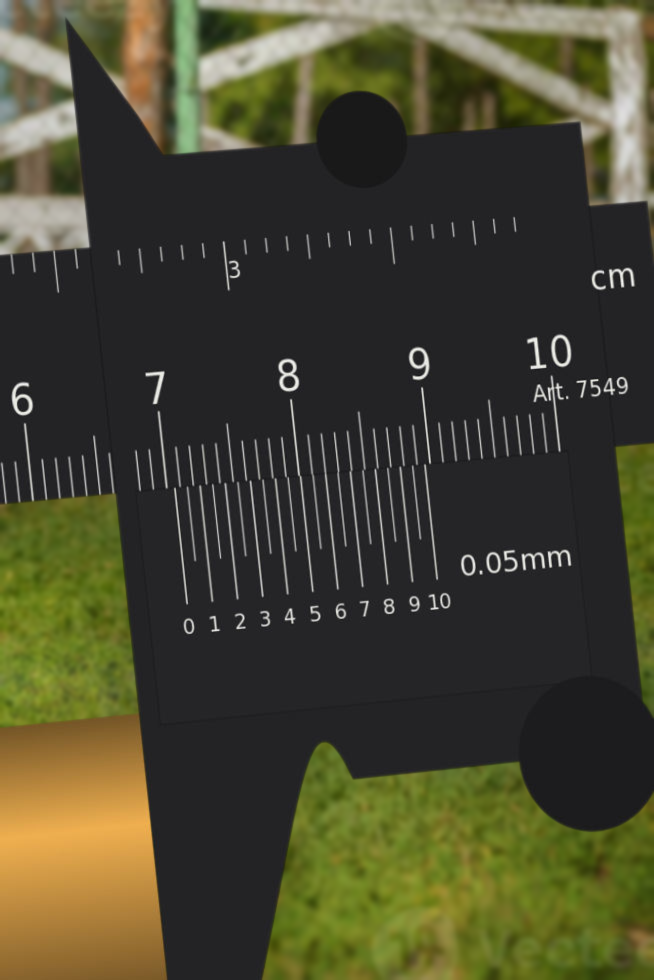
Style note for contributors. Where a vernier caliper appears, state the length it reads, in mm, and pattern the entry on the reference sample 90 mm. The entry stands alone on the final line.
70.6 mm
